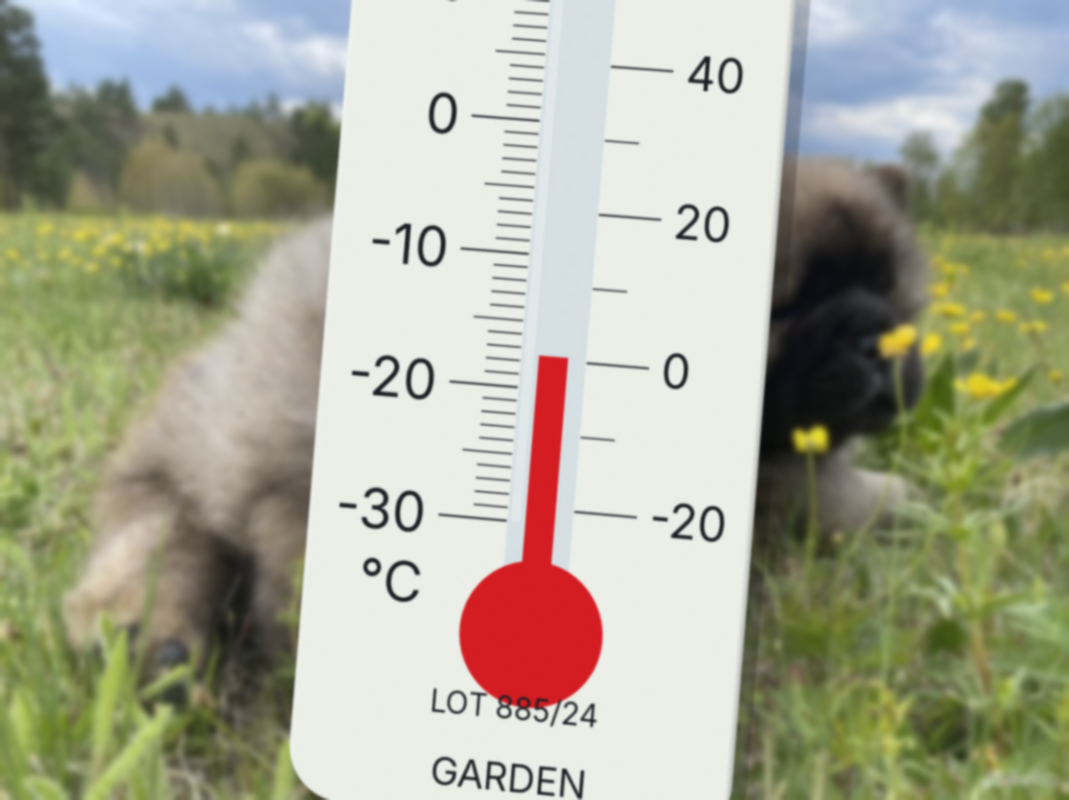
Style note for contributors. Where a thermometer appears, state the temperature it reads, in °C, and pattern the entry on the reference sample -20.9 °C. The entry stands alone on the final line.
-17.5 °C
